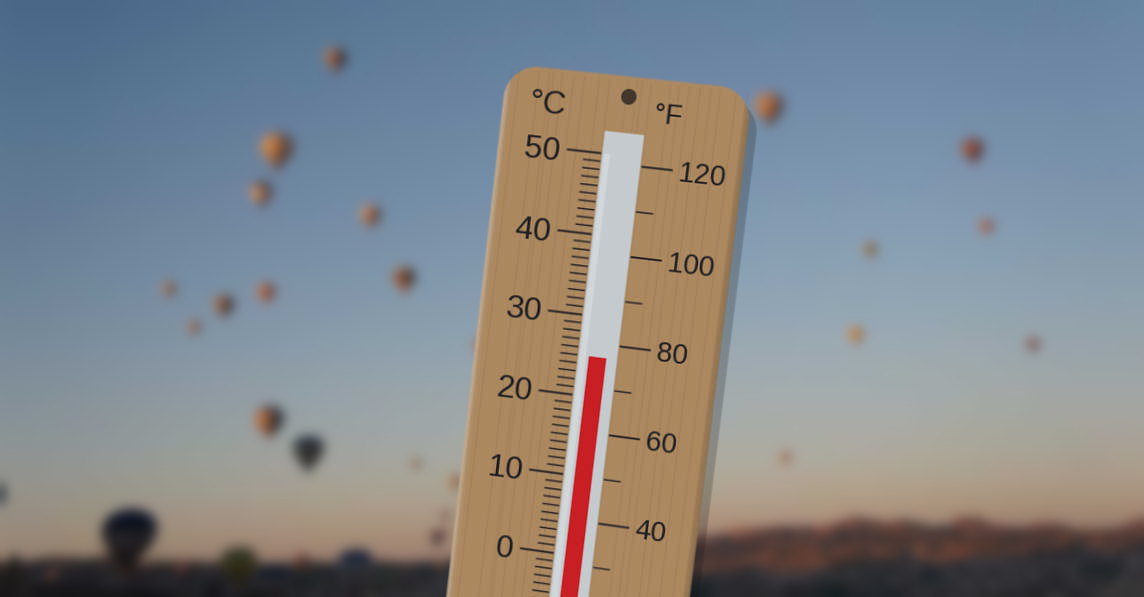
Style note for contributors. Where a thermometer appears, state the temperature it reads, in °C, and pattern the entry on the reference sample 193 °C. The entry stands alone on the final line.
25 °C
